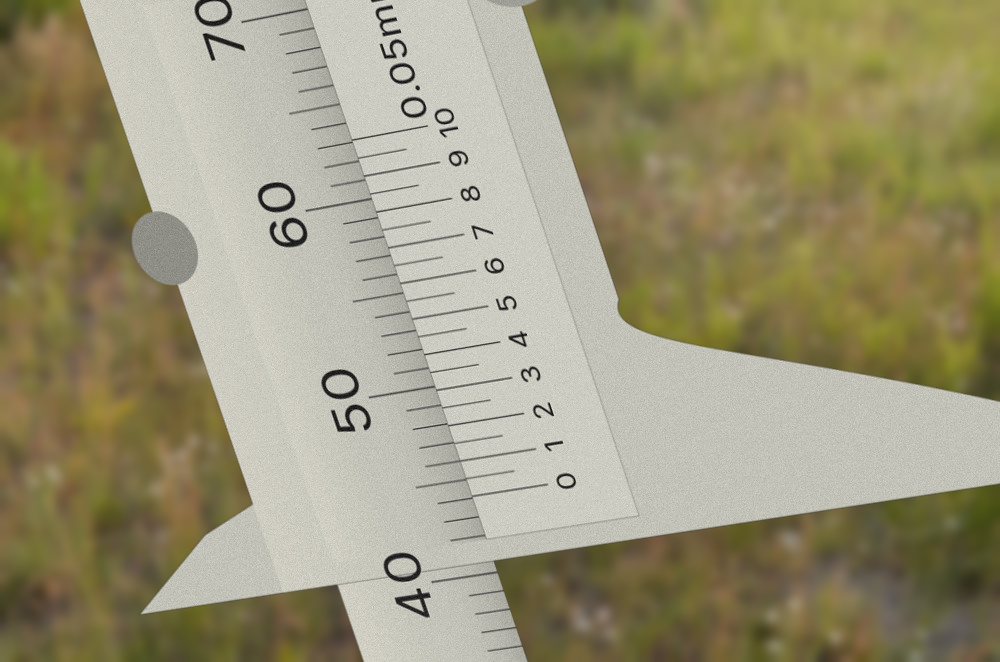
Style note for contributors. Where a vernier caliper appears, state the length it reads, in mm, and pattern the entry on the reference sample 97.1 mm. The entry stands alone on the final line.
44.1 mm
